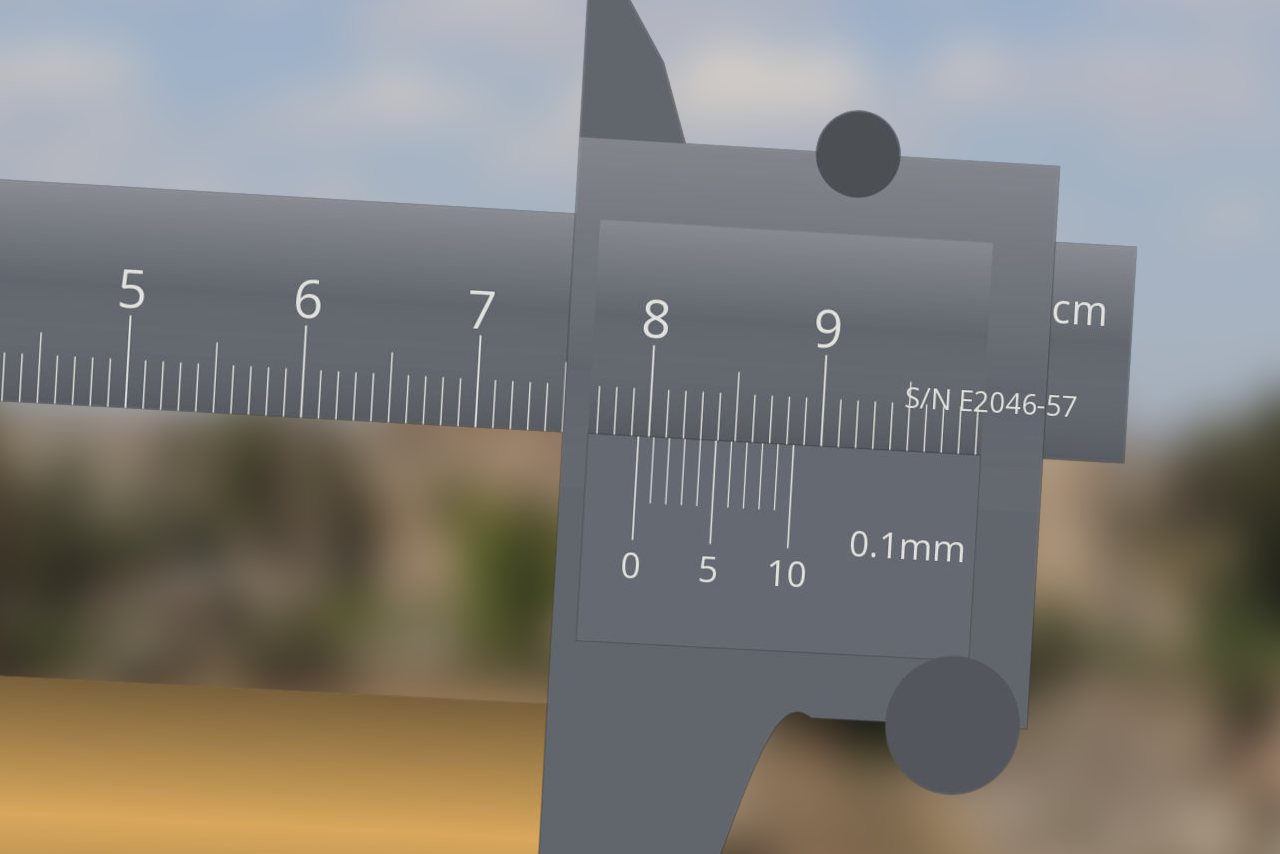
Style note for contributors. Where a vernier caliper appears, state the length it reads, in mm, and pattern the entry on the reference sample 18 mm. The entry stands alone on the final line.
79.4 mm
